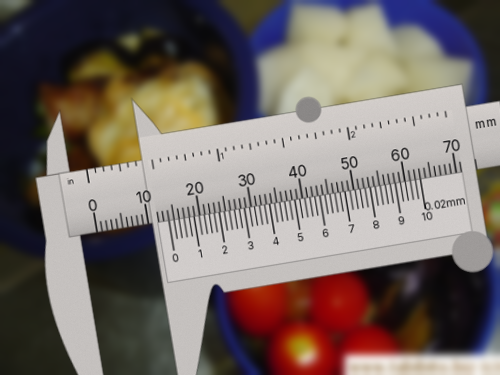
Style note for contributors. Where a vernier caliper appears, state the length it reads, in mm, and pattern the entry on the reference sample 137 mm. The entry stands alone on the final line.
14.0 mm
